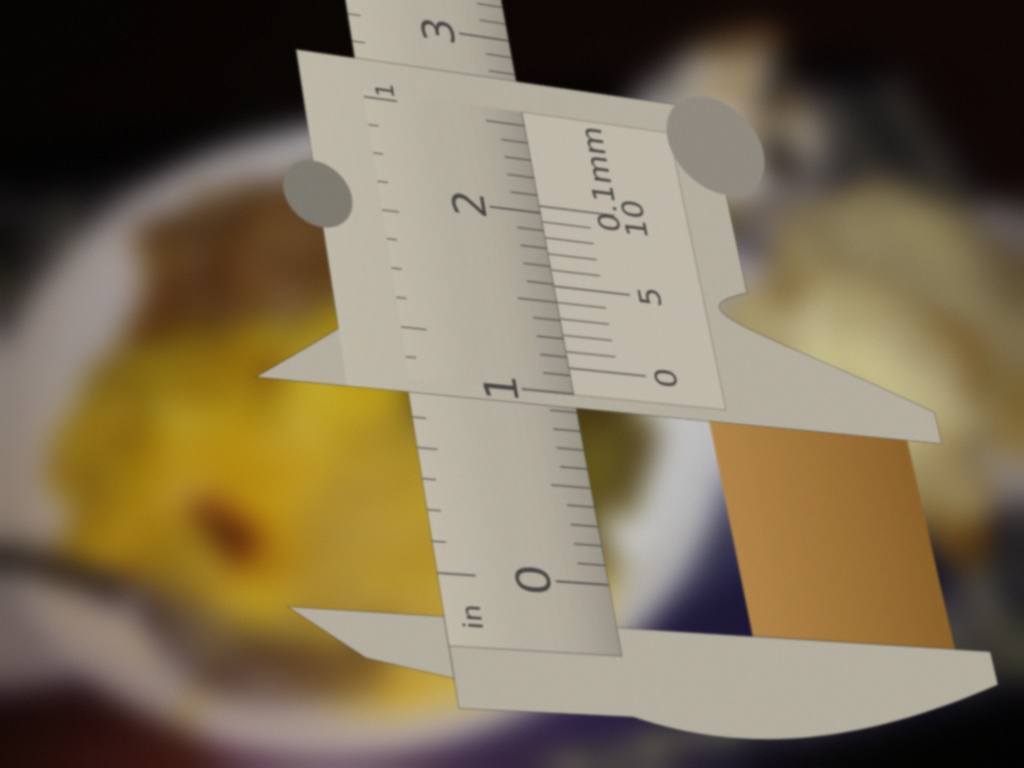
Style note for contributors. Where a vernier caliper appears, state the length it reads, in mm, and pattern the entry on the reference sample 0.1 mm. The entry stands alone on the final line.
11.4 mm
